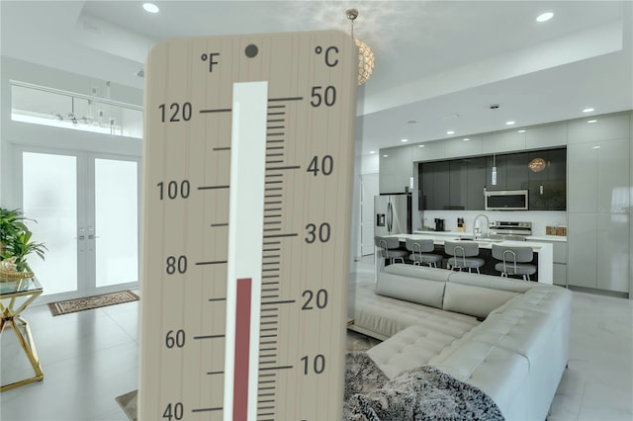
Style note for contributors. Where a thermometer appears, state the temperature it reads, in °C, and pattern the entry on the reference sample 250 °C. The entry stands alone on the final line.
24 °C
